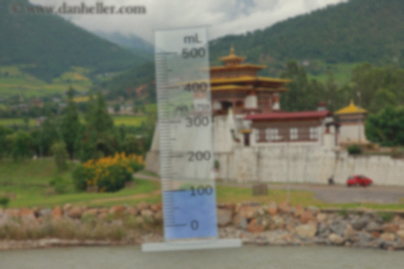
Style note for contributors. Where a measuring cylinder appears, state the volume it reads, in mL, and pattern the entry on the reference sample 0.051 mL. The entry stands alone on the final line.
100 mL
